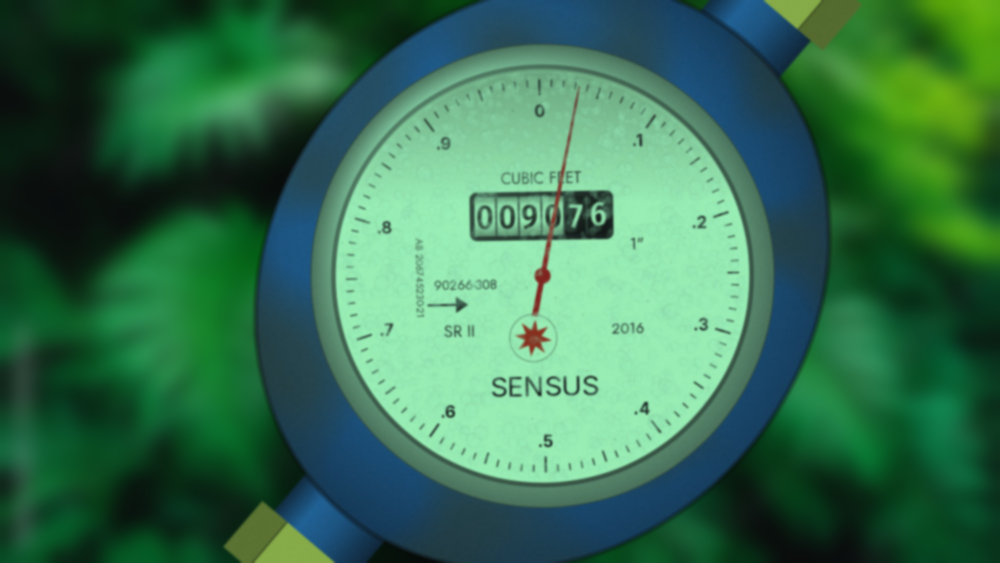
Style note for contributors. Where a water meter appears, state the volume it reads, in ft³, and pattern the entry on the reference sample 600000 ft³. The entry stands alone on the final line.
9076.03 ft³
